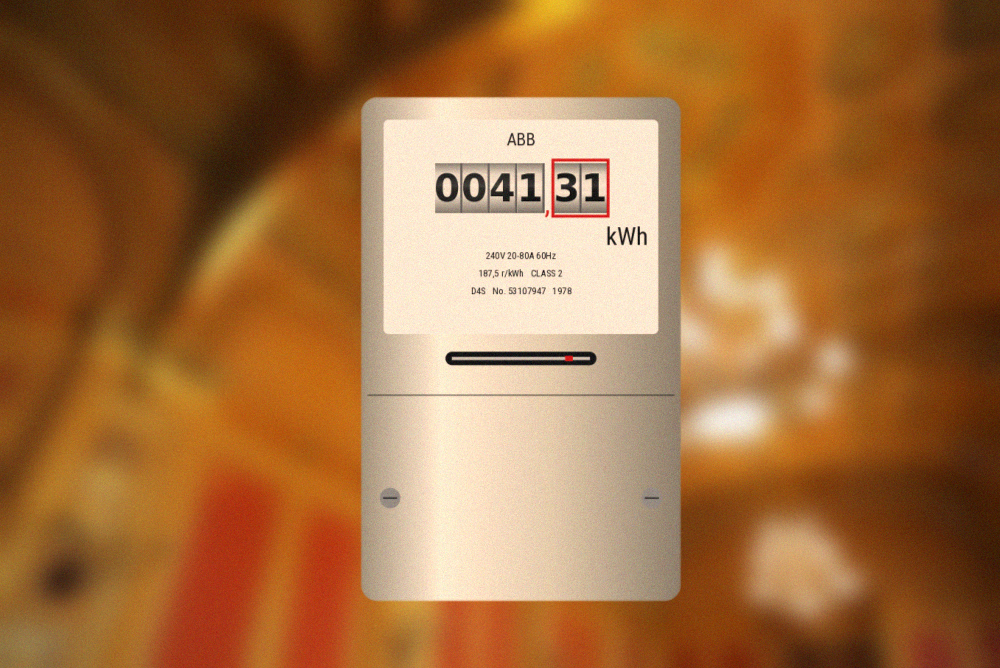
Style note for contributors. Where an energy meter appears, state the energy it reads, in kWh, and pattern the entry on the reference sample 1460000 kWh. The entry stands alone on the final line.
41.31 kWh
